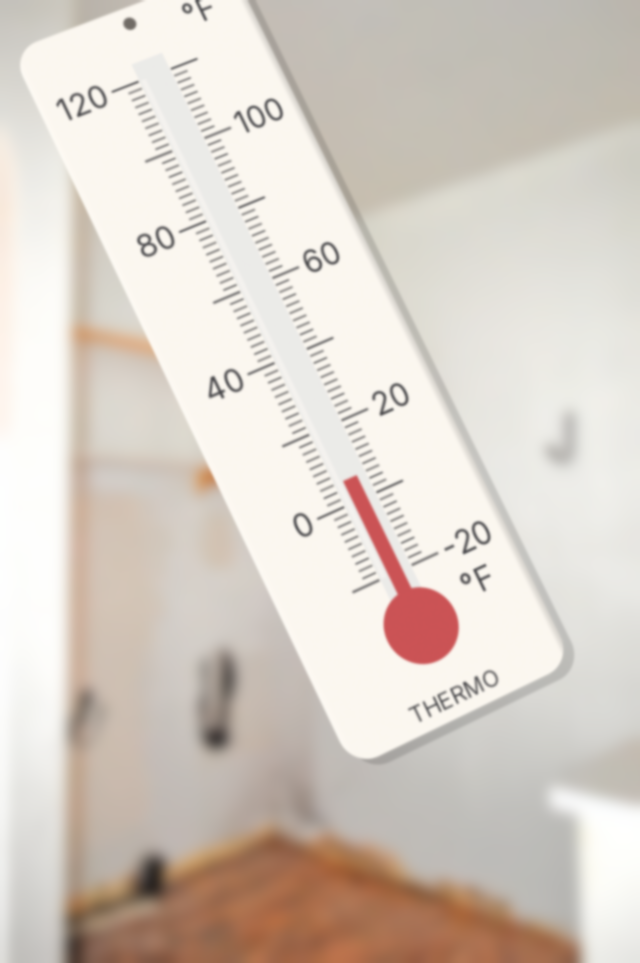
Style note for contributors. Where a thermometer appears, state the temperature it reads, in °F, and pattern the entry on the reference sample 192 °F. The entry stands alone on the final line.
6 °F
